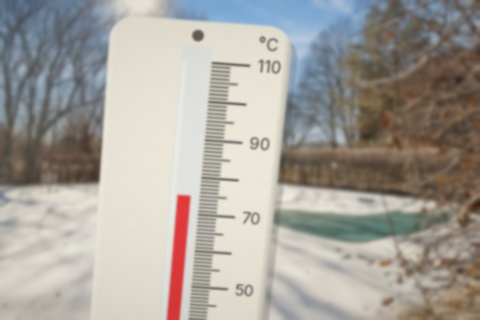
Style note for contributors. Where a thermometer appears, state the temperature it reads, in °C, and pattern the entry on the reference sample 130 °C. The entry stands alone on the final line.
75 °C
